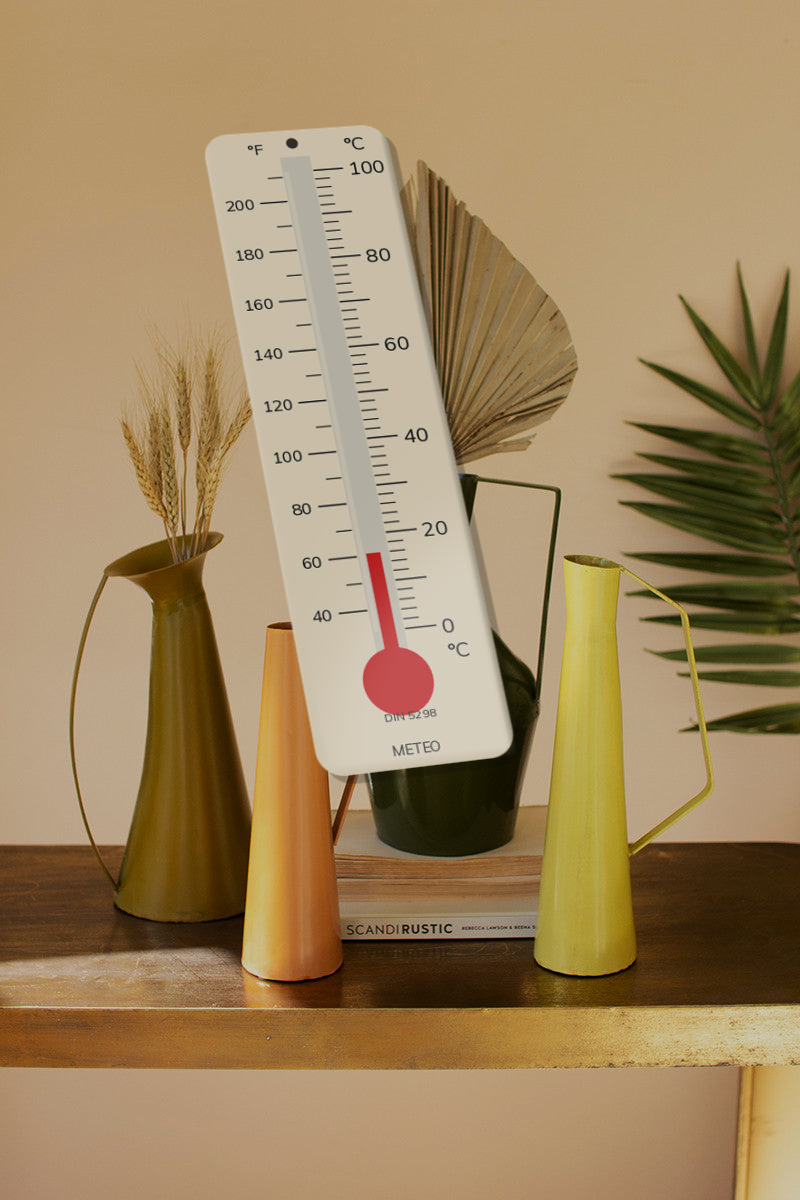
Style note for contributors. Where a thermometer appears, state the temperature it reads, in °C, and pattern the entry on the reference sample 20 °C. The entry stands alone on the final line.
16 °C
